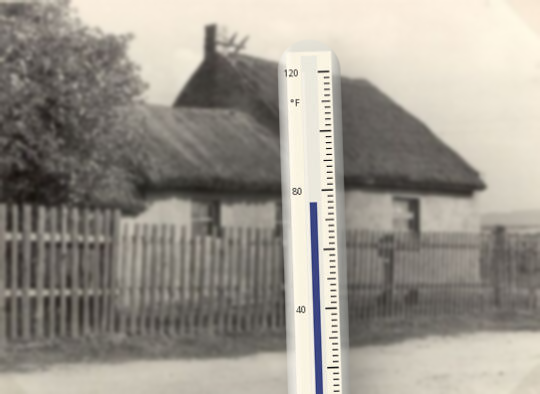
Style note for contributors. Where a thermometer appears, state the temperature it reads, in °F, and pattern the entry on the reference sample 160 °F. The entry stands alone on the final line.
76 °F
